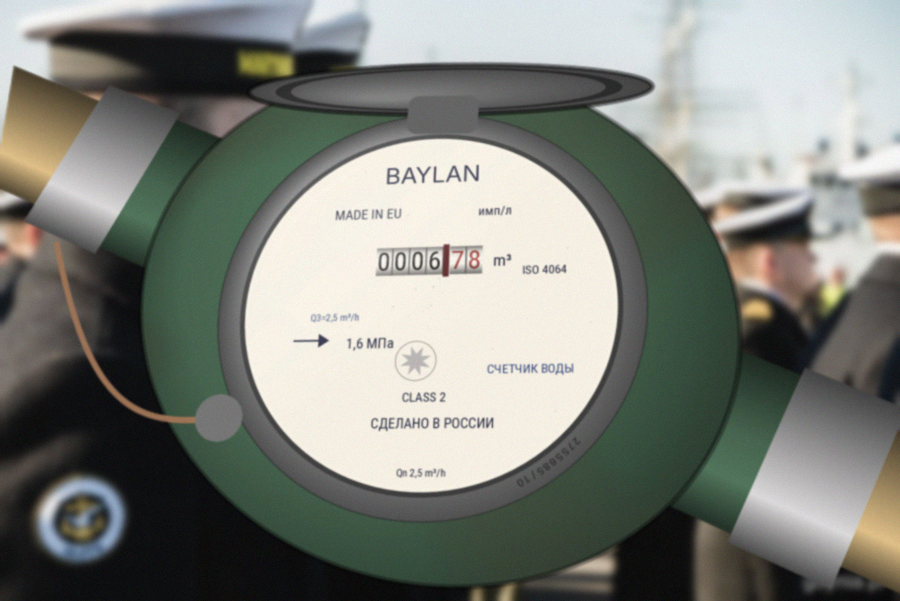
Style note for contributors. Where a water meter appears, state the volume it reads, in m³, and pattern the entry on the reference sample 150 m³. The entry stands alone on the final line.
6.78 m³
